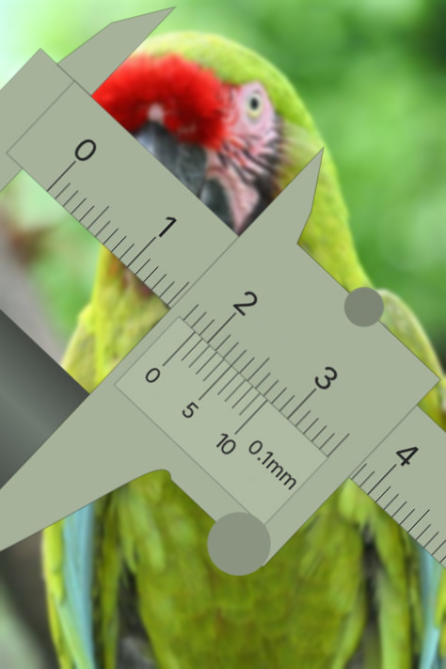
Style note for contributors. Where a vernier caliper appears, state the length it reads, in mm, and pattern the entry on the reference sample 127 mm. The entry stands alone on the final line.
18.5 mm
